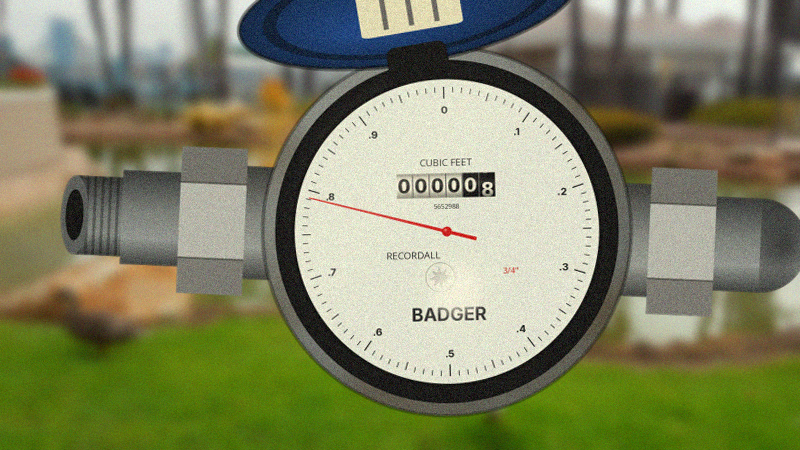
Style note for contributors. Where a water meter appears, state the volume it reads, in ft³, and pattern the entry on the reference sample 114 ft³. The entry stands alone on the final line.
7.79 ft³
